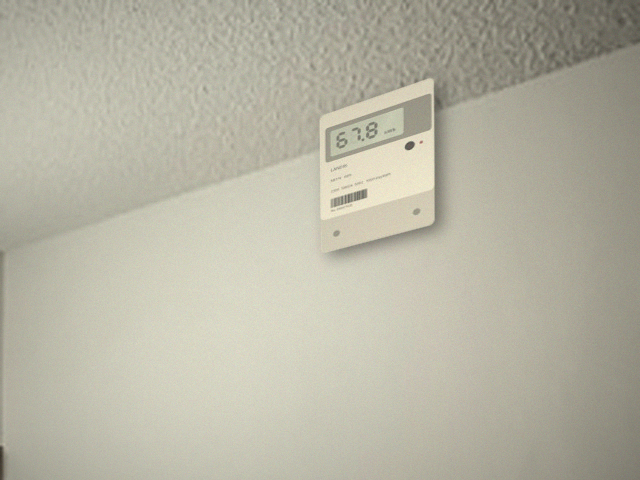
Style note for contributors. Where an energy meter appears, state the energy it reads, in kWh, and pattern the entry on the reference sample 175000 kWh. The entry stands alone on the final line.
67.8 kWh
